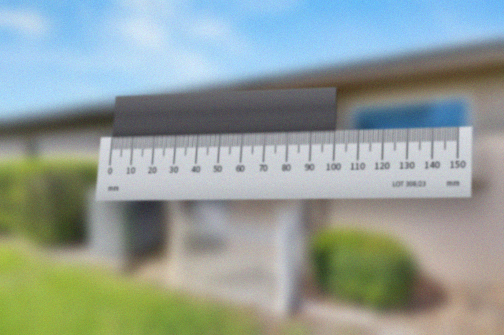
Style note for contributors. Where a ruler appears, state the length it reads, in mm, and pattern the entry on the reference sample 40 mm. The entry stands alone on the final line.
100 mm
